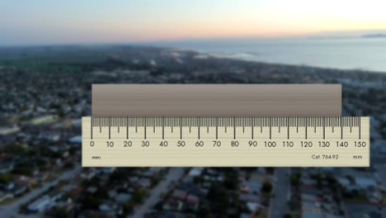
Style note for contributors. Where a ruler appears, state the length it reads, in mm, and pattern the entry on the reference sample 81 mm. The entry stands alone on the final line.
140 mm
